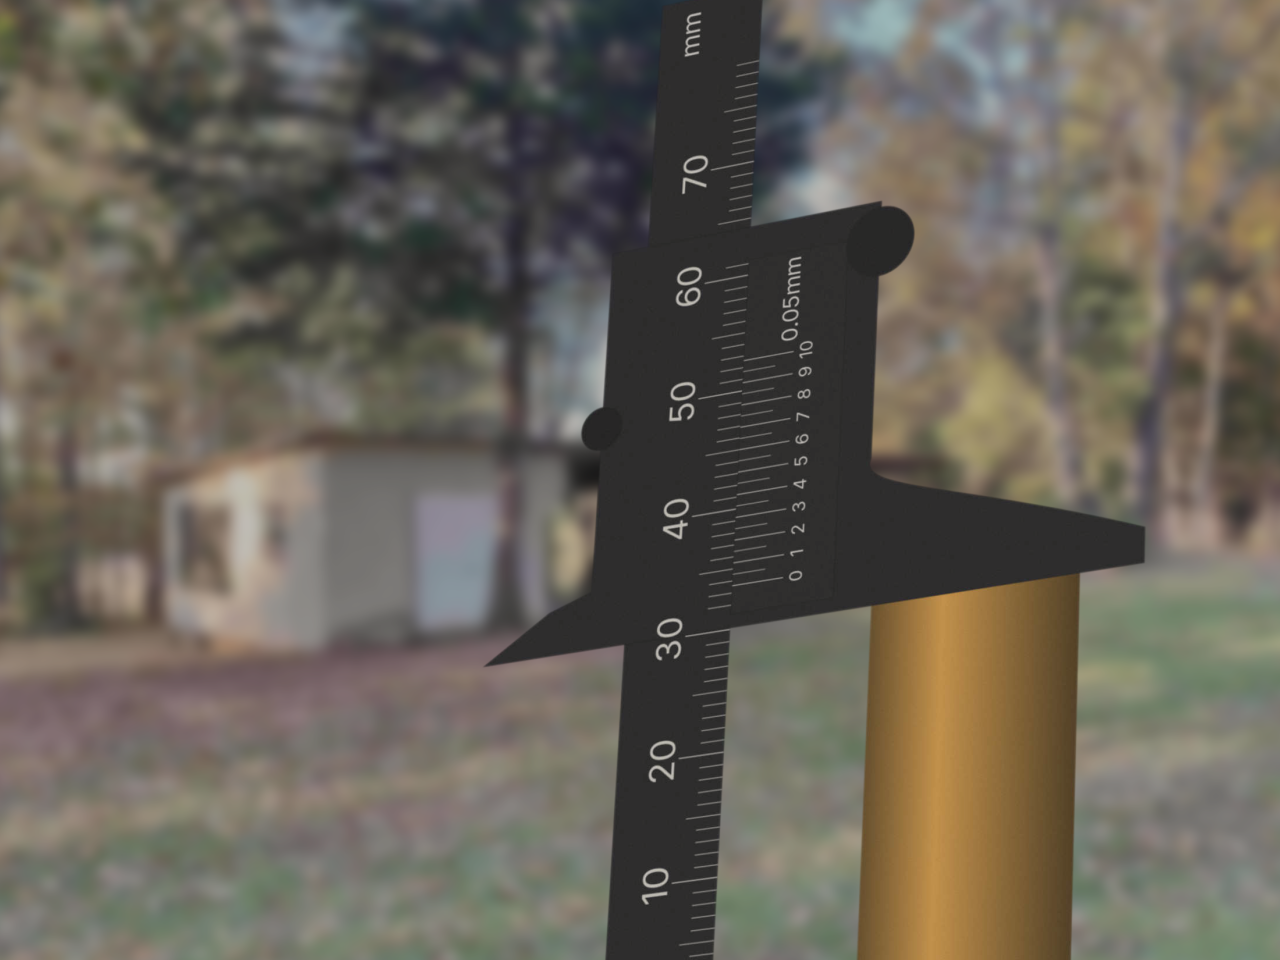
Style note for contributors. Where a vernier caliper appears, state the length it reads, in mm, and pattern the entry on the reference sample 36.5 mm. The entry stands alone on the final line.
33.6 mm
